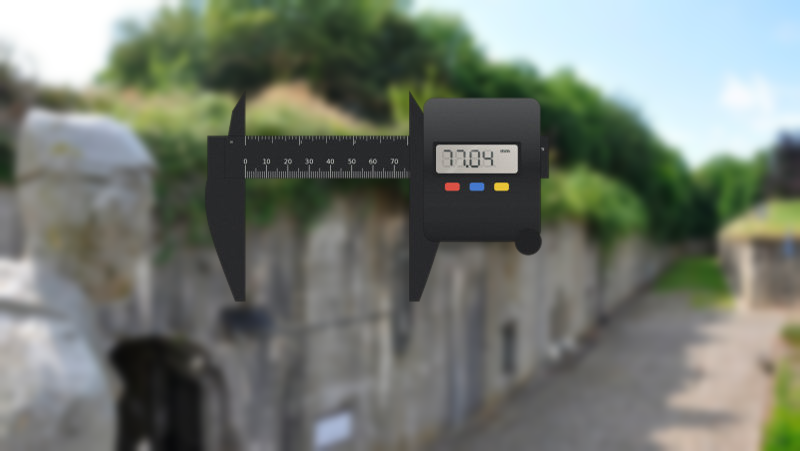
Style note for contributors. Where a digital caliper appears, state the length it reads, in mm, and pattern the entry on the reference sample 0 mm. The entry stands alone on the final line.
77.04 mm
